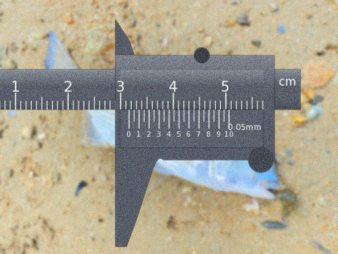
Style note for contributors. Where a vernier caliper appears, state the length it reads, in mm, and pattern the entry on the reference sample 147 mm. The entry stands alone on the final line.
31.6 mm
